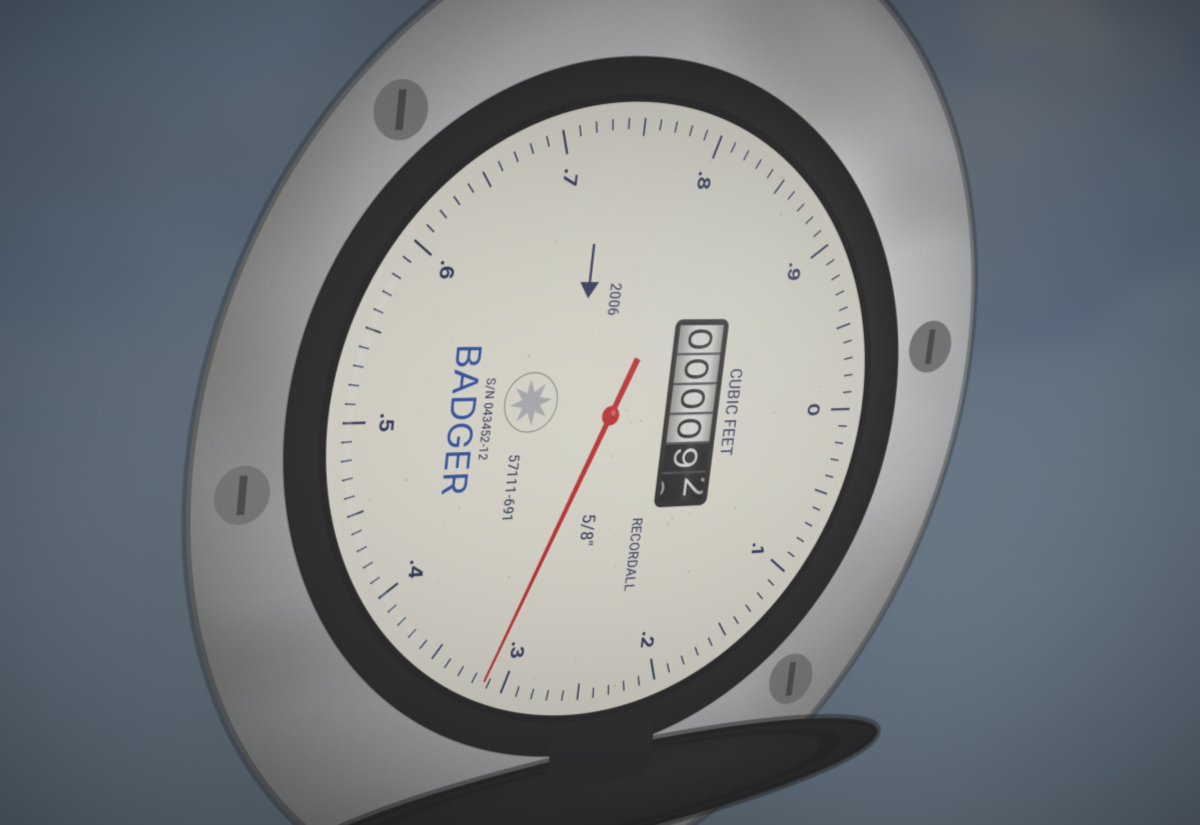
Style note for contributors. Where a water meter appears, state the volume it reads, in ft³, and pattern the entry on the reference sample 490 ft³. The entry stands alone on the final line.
92.31 ft³
